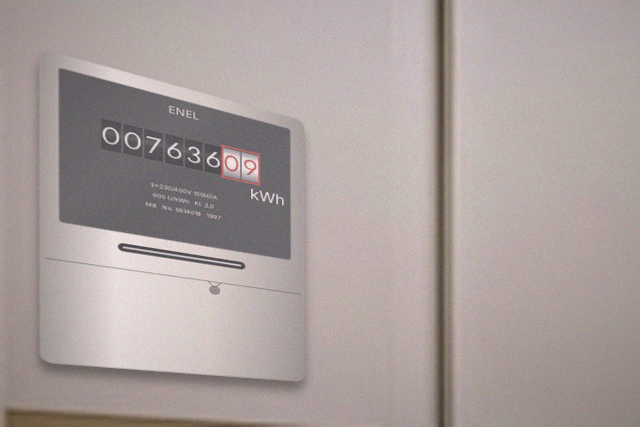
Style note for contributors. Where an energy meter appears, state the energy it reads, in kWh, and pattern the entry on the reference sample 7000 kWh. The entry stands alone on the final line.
7636.09 kWh
